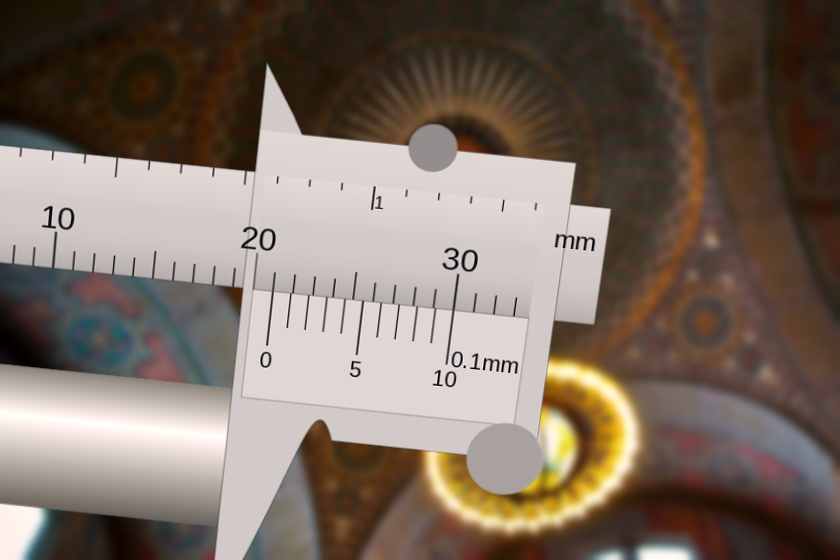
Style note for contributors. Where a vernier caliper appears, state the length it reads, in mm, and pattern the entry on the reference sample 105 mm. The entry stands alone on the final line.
21.0 mm
